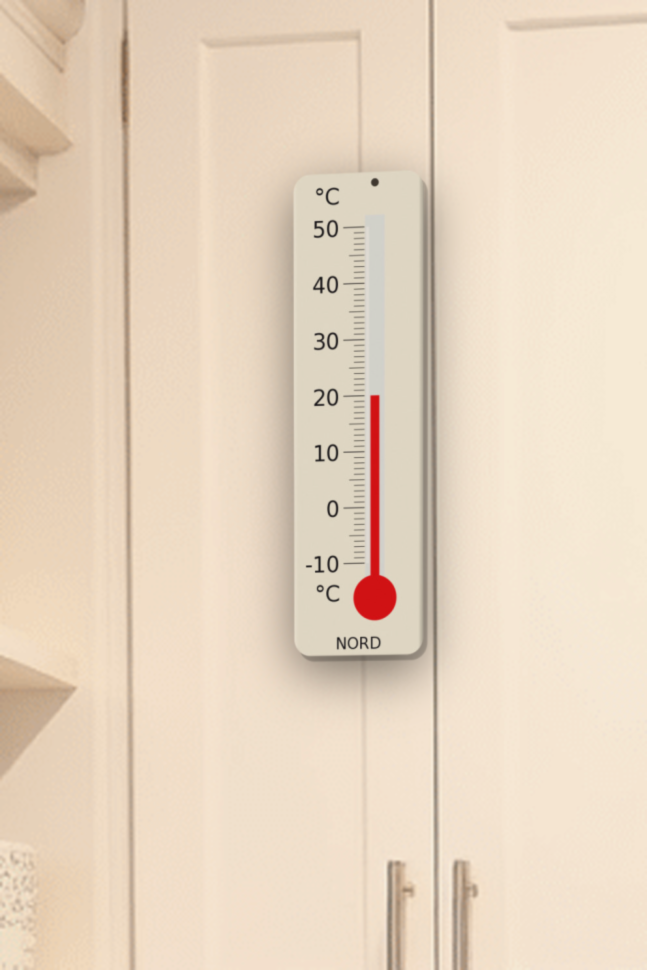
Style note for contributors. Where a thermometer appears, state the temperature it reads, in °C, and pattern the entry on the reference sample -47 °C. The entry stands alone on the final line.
20 °C
